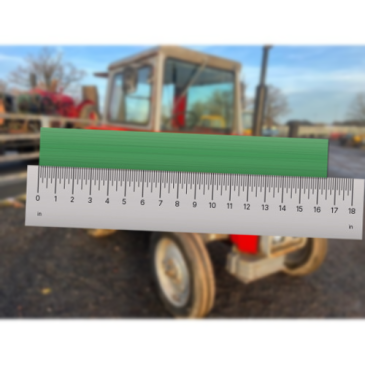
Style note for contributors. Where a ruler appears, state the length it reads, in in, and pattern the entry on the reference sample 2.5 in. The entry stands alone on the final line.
16.5 in
